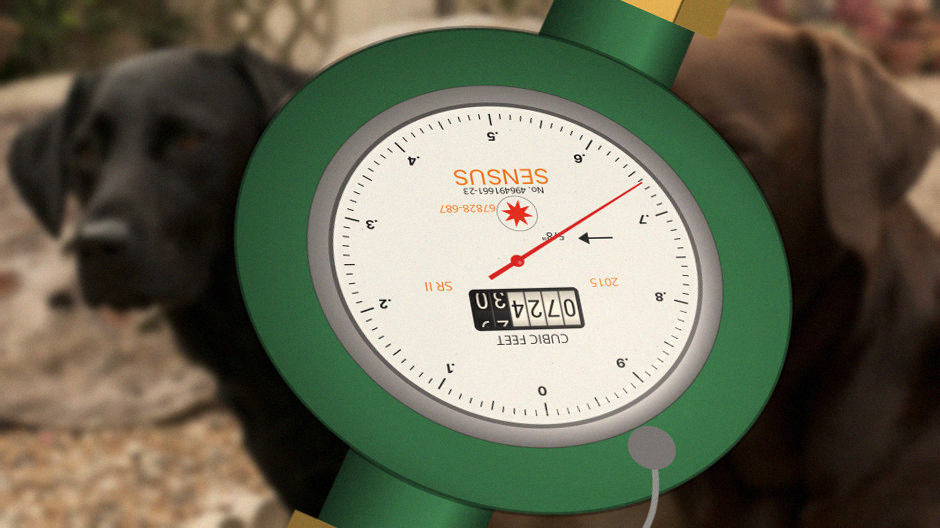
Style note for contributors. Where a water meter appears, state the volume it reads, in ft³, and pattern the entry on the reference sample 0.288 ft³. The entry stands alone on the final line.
72429.66 ft³
